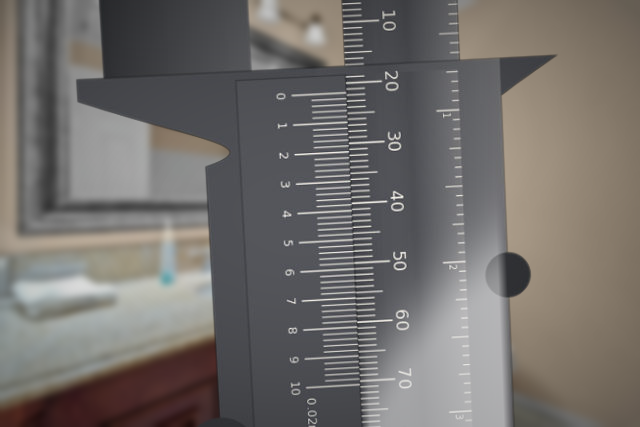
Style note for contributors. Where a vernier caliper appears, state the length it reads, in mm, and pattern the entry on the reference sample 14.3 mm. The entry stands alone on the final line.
21.6 mm
